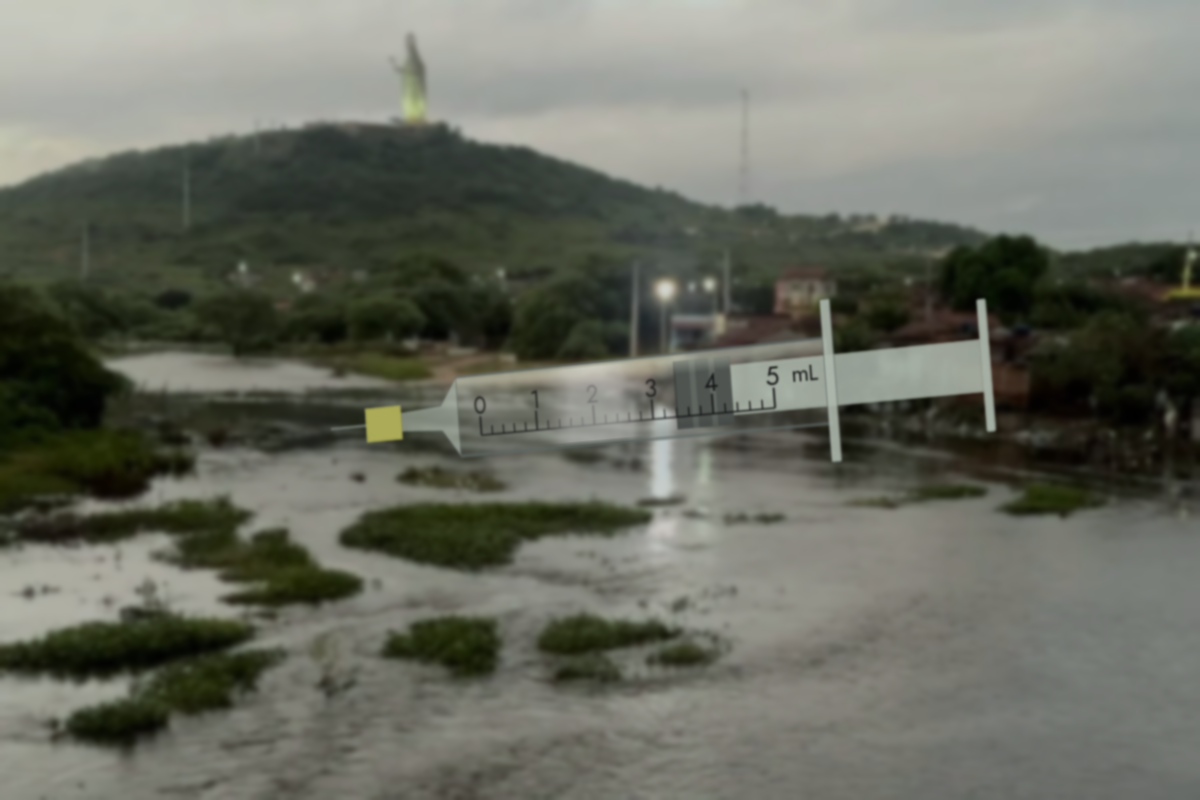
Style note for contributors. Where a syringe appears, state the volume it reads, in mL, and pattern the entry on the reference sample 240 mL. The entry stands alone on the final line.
3.4 mL
